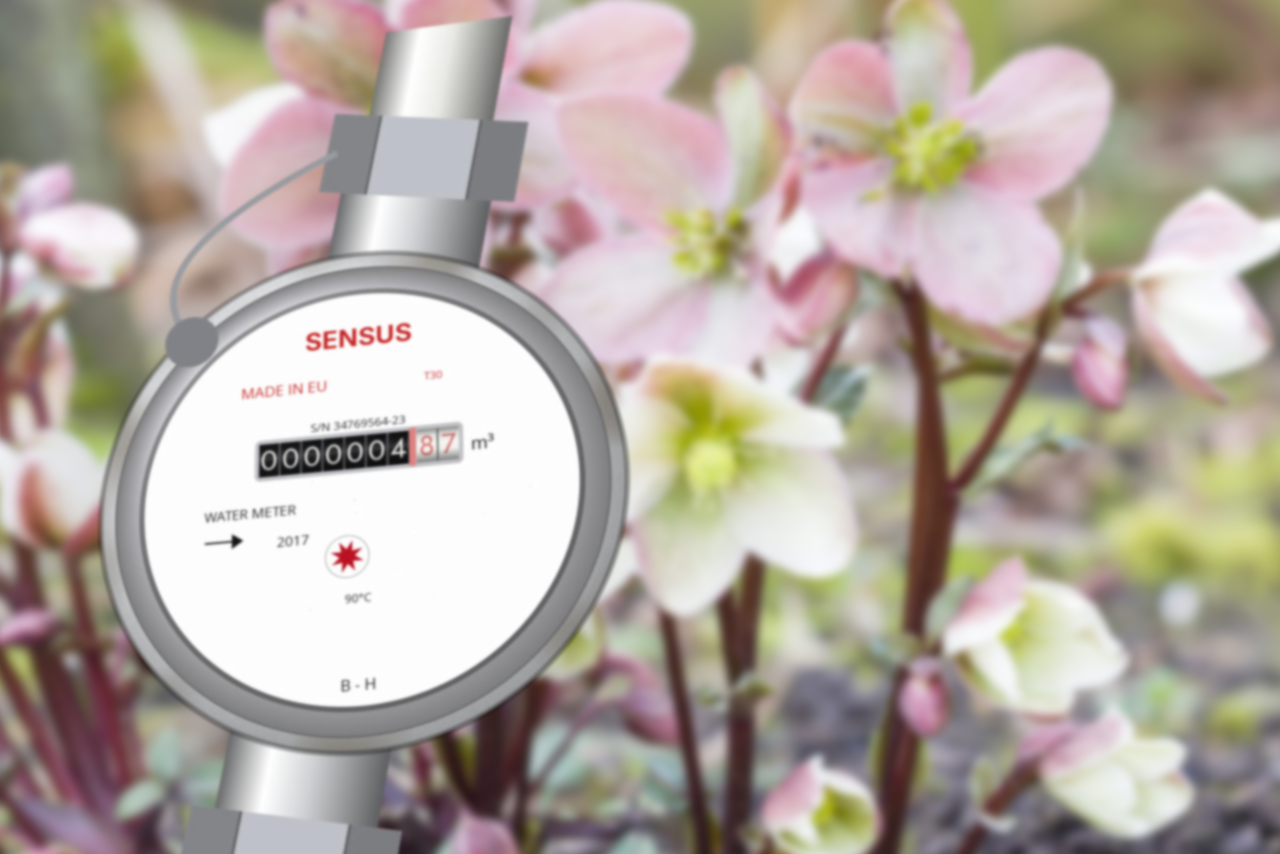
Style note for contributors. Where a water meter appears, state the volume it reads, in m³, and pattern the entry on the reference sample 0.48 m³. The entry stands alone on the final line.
4.87 m³
